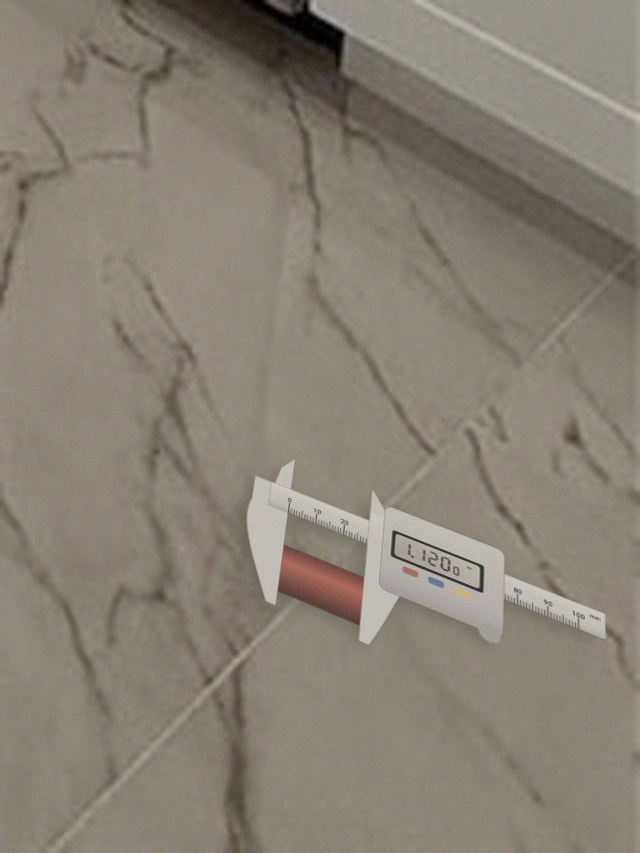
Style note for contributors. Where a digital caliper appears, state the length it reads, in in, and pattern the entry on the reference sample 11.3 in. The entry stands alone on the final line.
1.1200 in
